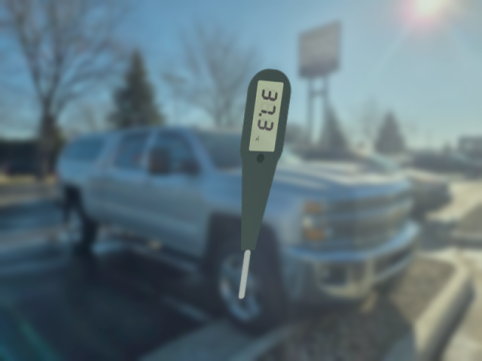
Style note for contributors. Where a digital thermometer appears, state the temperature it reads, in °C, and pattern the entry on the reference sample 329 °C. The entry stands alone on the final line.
37.3 °C
